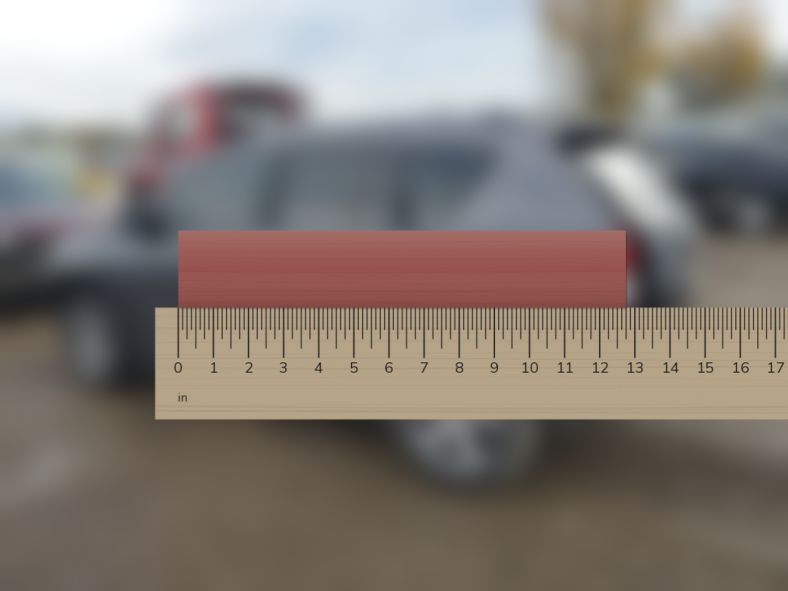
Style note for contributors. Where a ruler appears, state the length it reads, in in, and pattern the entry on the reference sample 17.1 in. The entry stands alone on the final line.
12.75 in
